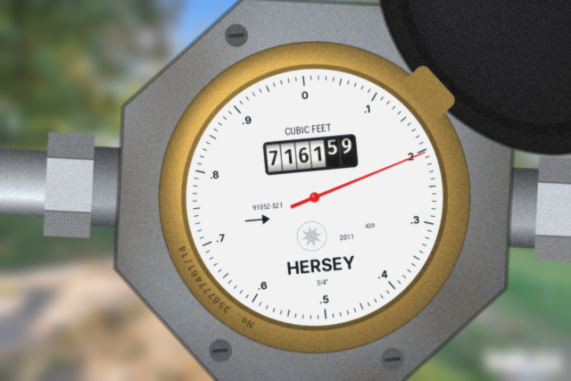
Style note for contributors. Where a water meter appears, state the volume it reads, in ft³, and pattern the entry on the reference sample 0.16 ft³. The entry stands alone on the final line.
716159.20 ft³
